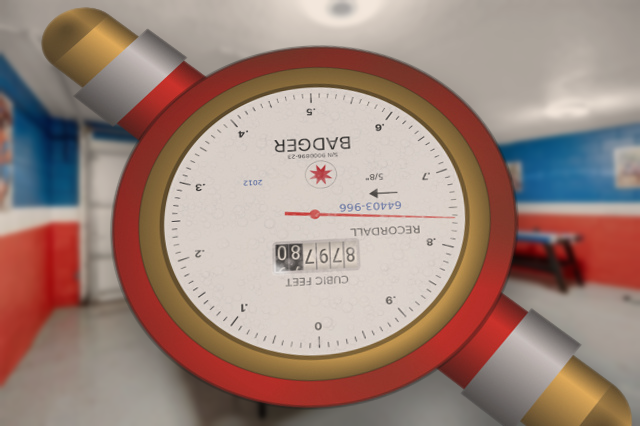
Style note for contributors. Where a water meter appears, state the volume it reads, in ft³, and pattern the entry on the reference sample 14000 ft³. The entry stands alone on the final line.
879779.76 ft³
